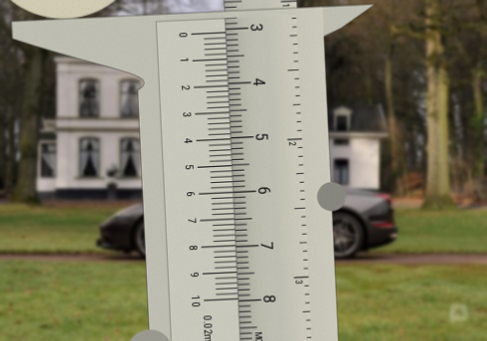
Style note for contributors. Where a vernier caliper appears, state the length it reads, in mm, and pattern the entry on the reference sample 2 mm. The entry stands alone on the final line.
30.6 mm
